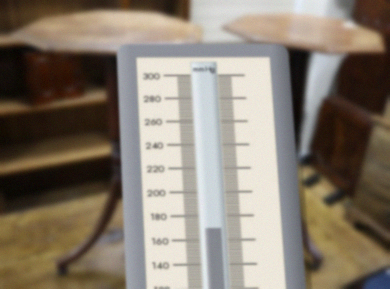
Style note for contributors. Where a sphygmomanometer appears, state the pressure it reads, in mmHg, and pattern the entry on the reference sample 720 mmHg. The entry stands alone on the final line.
170 mmHg
